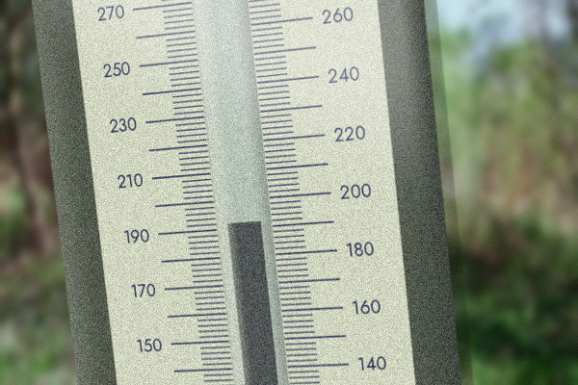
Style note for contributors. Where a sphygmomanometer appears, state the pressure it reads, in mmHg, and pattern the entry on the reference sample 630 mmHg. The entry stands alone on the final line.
192 mmHg
